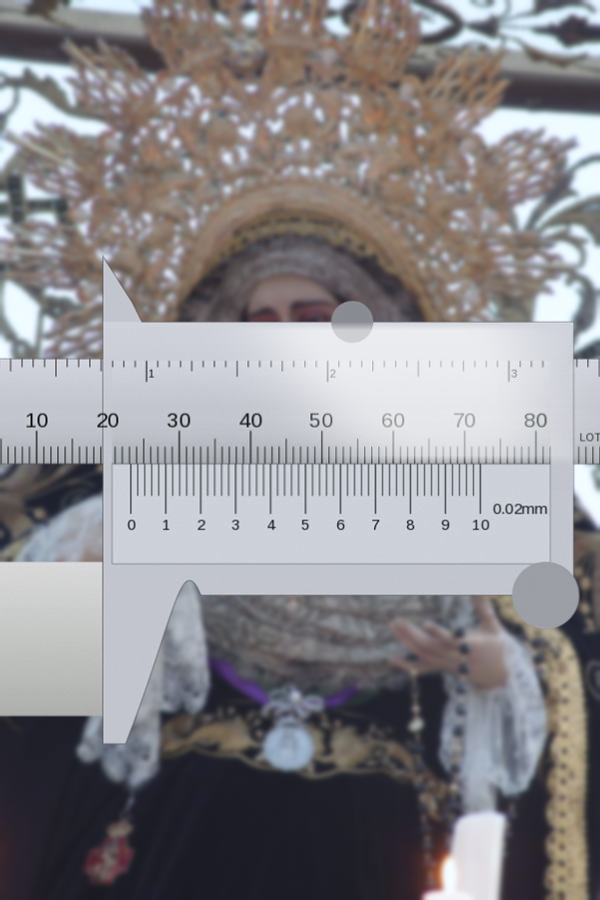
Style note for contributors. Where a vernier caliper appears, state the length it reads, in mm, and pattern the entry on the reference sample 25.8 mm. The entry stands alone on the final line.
23.2 mm
